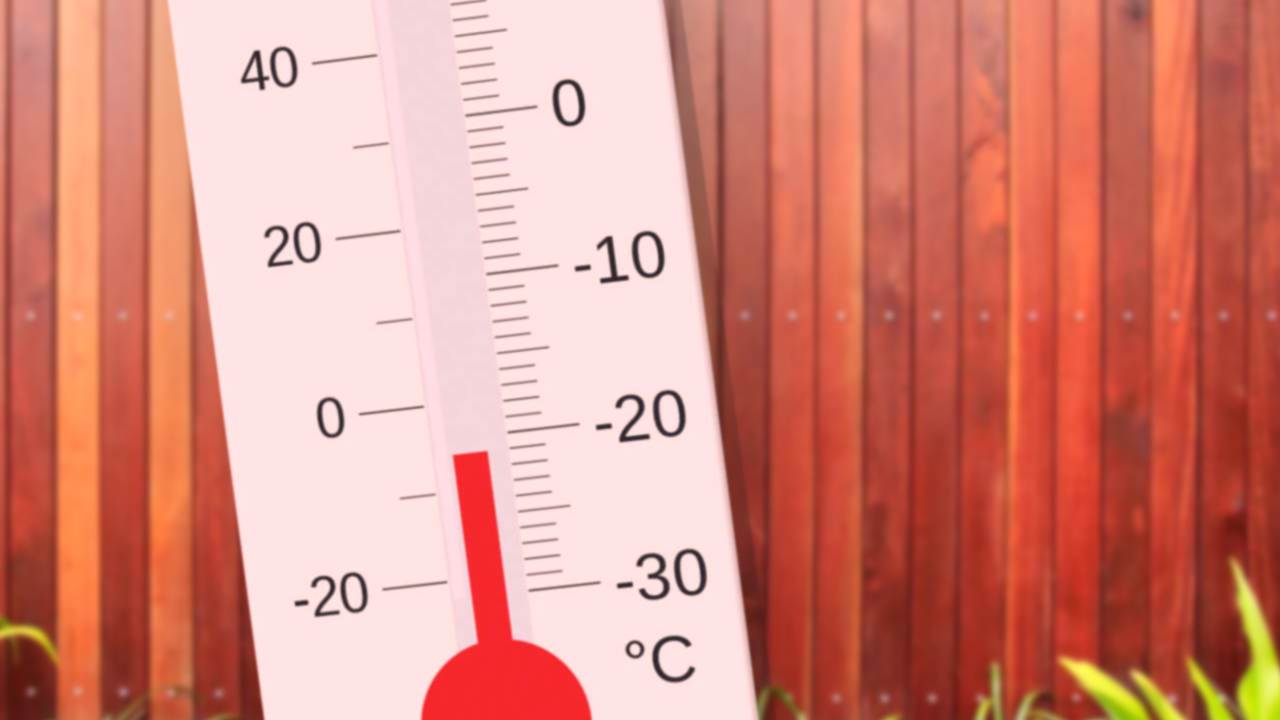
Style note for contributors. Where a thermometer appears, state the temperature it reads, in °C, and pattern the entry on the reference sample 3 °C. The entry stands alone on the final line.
-21 °C
